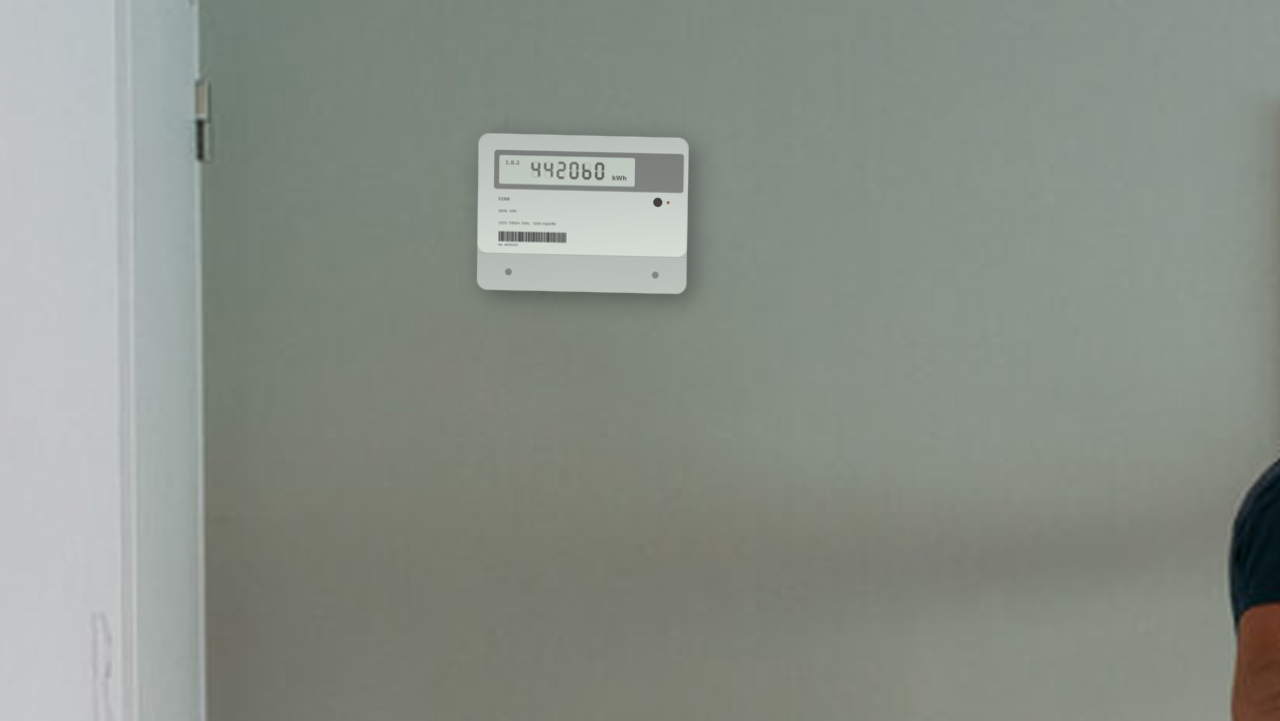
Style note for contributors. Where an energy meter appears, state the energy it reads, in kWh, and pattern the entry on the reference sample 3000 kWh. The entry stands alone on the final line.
442060 kWh
